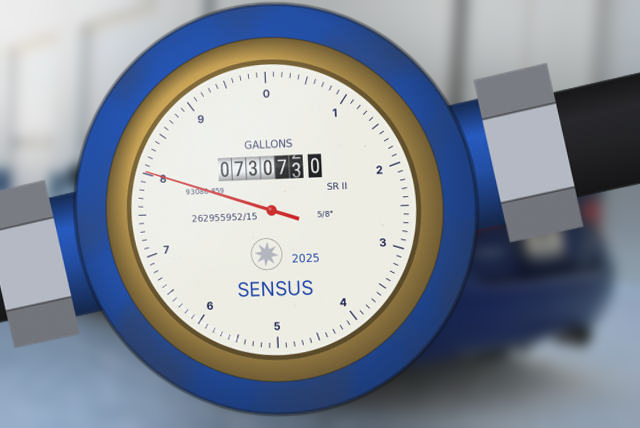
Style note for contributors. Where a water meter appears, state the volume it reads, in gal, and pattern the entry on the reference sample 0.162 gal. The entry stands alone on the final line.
730728.0 gal
